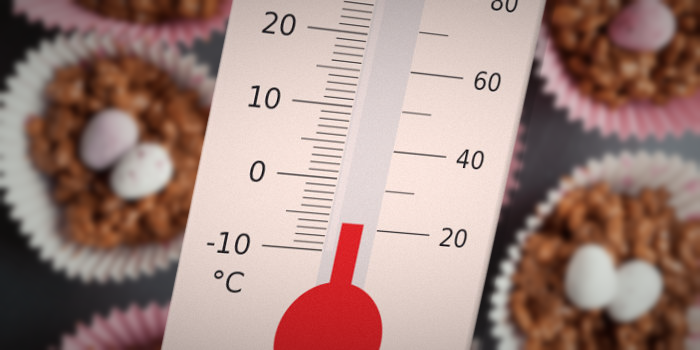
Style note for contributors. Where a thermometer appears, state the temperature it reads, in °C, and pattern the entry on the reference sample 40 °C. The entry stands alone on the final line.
-6 °C
